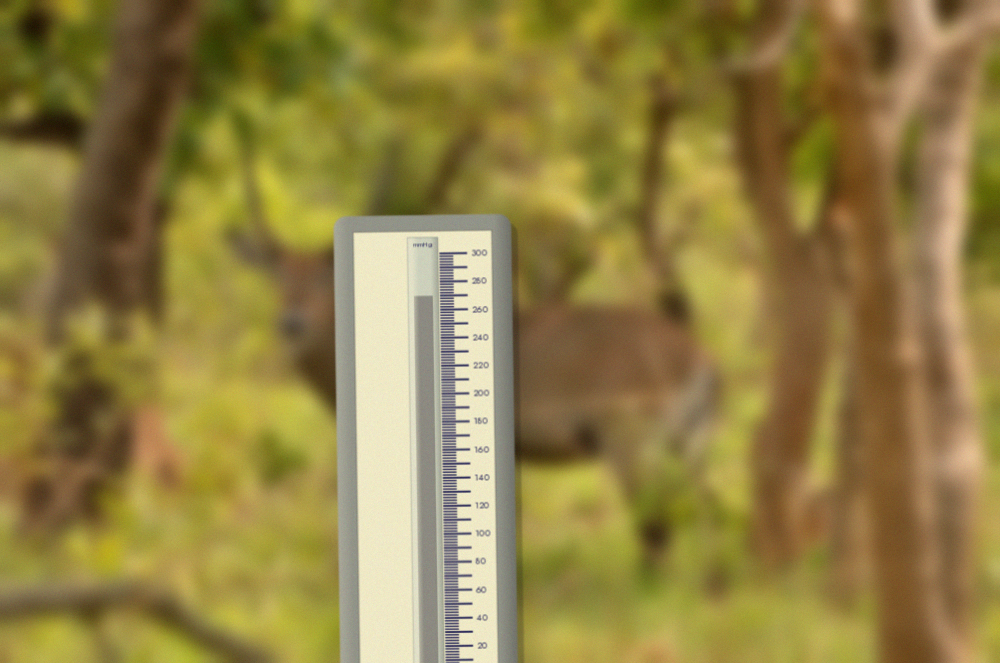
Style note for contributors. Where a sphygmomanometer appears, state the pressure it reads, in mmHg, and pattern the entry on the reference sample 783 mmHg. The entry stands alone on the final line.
270 mmHg
